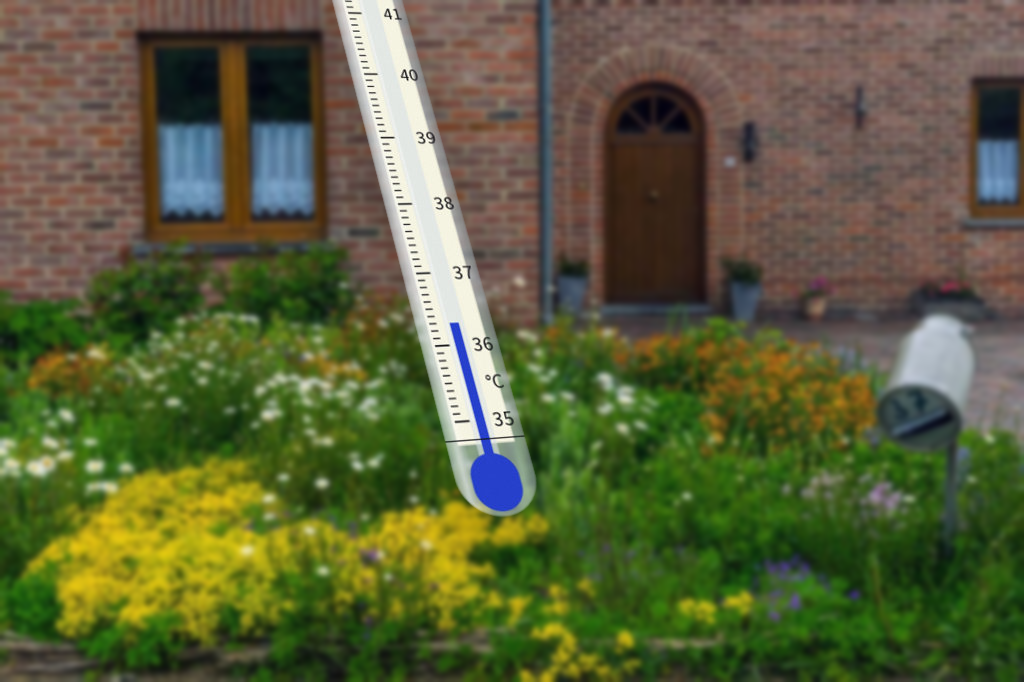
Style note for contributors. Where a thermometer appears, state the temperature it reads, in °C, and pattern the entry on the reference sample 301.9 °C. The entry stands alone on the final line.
36.3 °C
